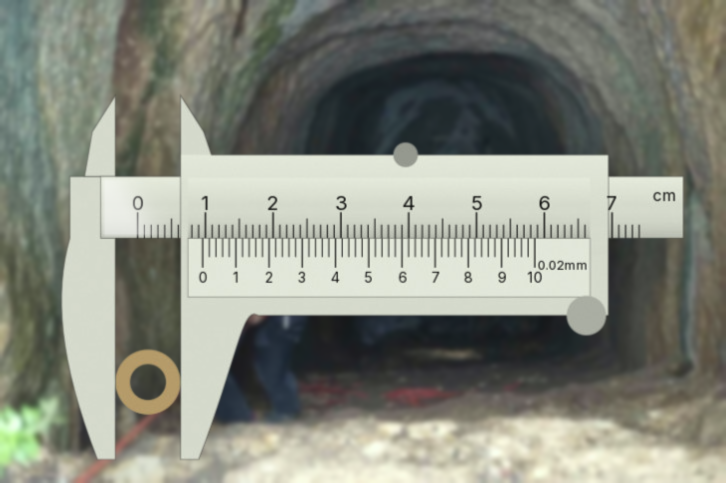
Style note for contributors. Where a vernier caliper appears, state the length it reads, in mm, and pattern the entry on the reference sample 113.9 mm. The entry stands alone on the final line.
9.6 mm
